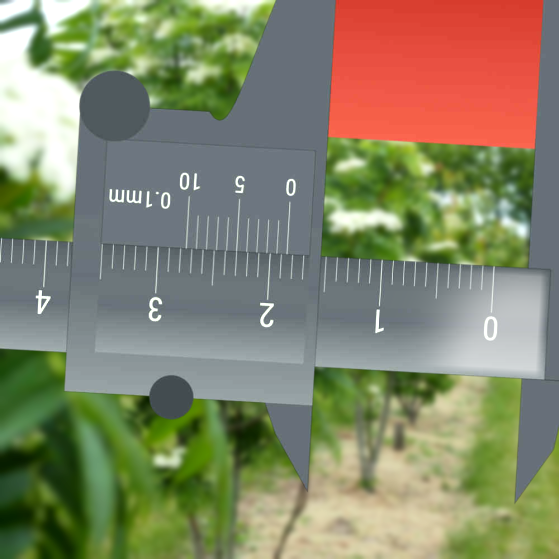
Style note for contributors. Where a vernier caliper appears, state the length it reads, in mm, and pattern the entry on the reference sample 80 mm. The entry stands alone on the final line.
18.5 mm
